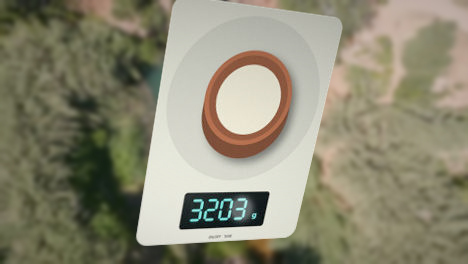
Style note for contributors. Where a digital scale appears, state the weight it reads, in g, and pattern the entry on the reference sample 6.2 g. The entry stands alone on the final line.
3203 g
